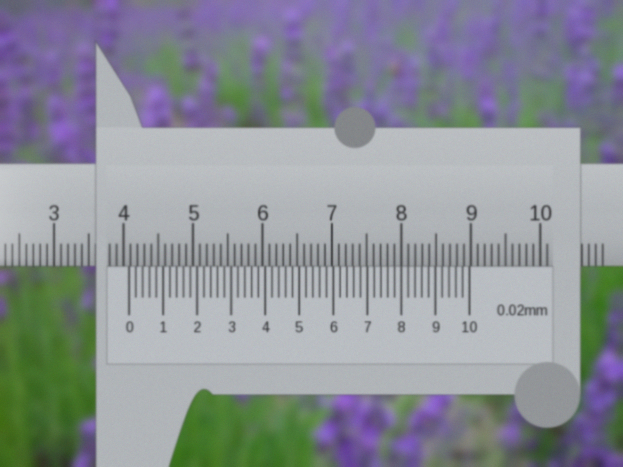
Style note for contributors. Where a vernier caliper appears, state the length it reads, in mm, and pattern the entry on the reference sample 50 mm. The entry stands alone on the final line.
40.8 mm
